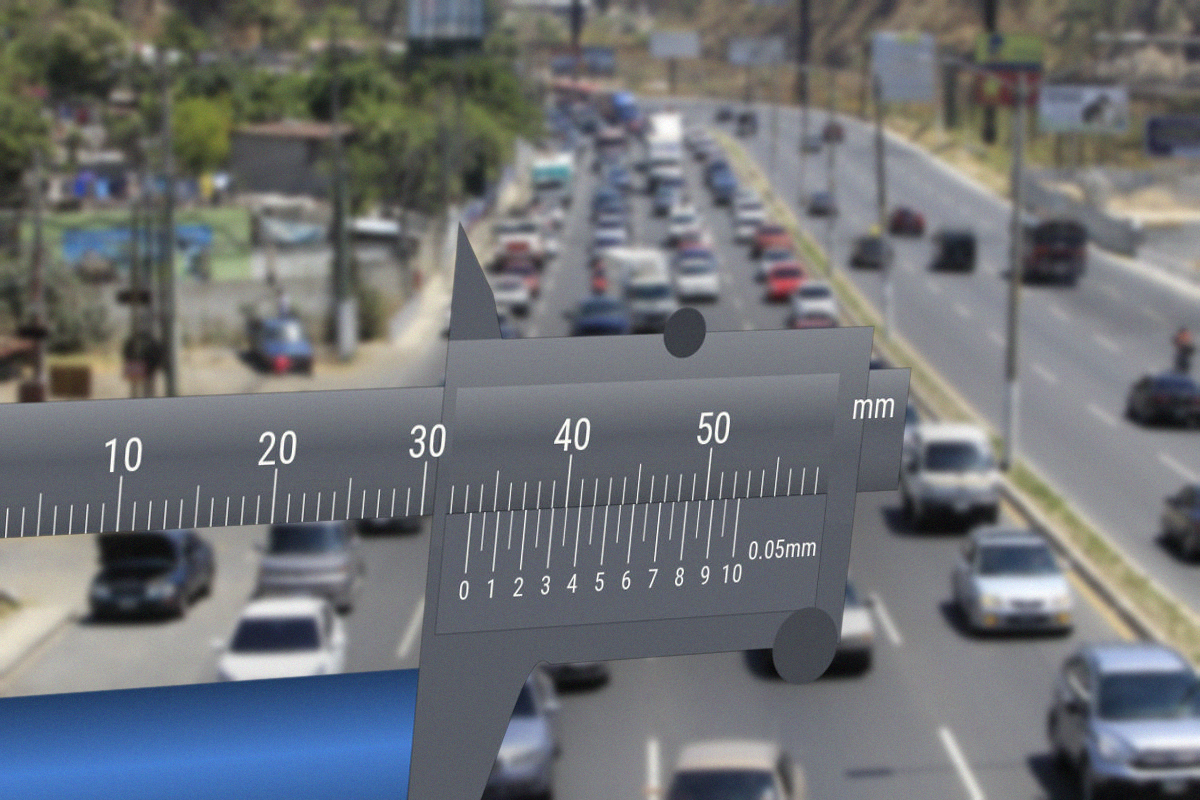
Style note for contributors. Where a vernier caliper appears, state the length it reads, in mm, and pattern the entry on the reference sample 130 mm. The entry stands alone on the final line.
33.4 mm
